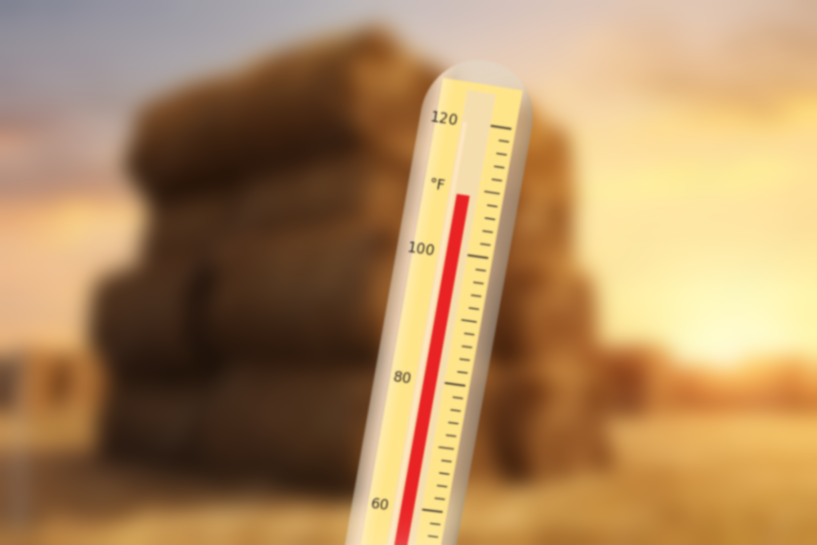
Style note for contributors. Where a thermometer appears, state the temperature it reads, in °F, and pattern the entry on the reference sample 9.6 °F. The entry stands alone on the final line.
109 °F
